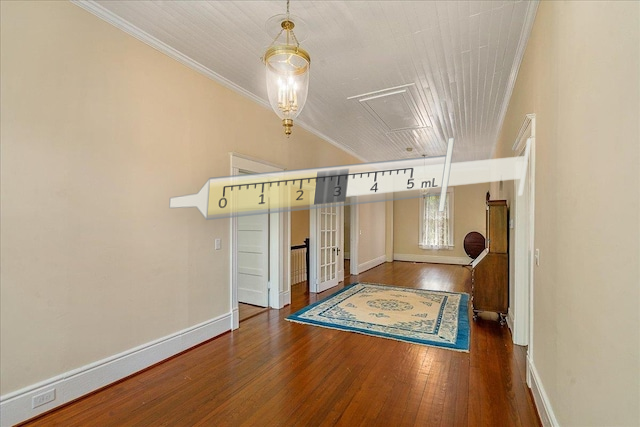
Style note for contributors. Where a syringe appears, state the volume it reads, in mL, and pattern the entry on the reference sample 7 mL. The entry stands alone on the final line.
2.4 mL
